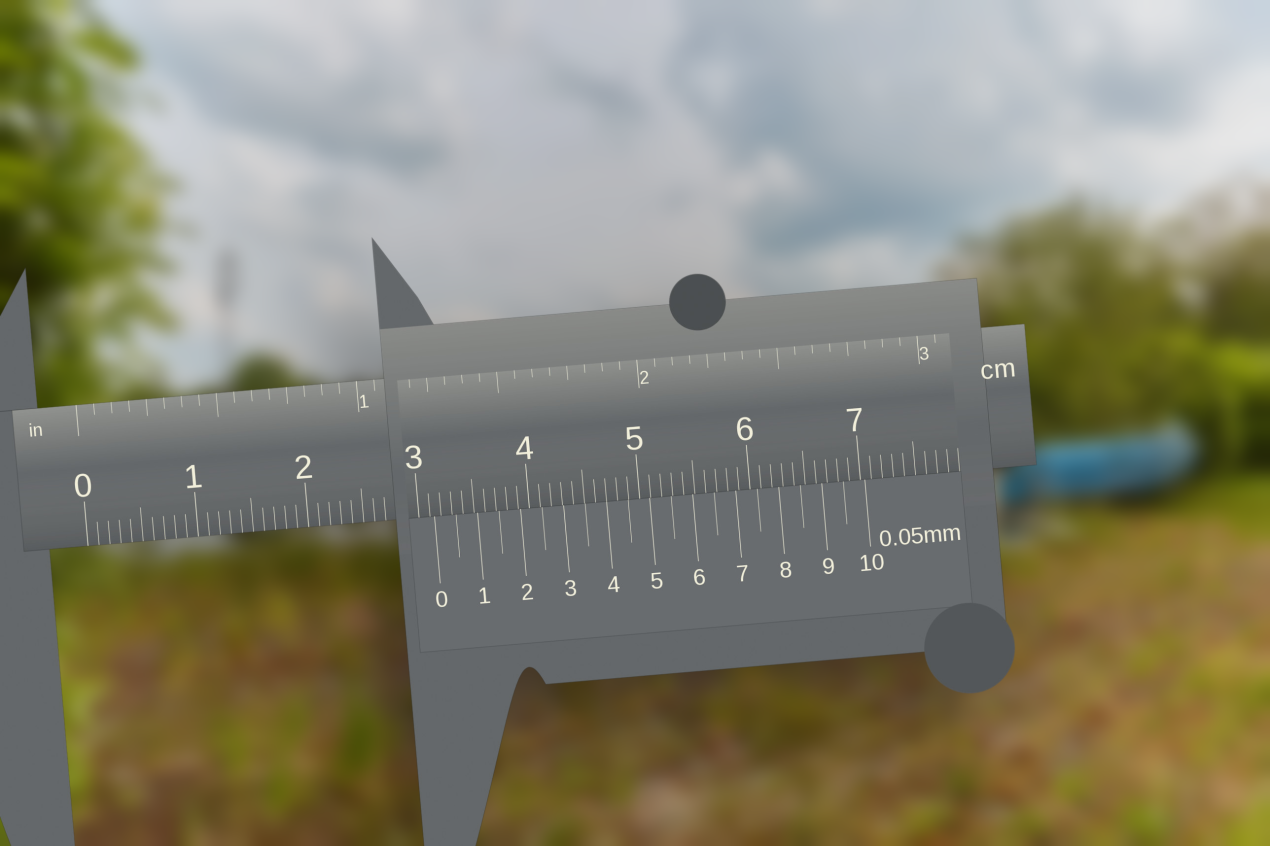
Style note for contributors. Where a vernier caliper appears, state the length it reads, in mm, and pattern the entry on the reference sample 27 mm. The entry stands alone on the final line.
31.4 mm
